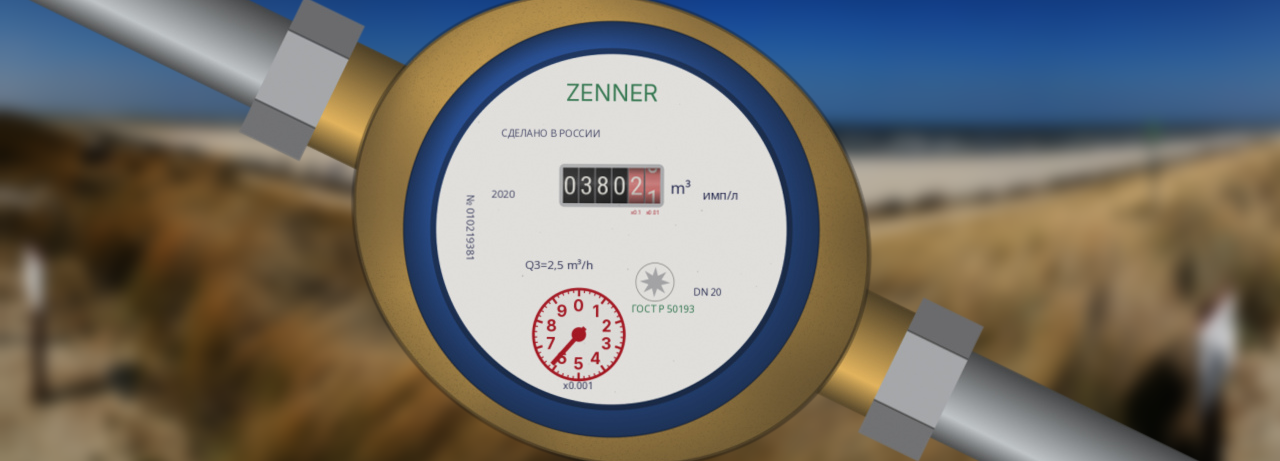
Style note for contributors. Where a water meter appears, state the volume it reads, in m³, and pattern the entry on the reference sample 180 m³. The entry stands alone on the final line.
380.206 m³
